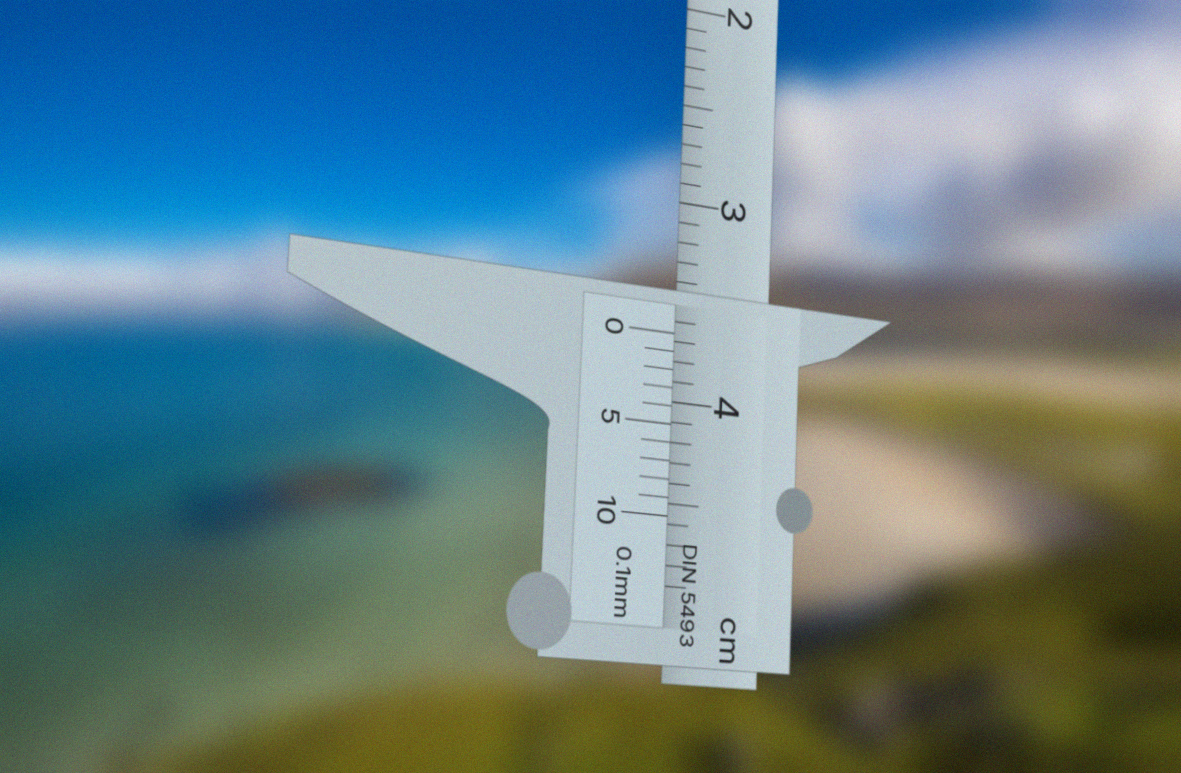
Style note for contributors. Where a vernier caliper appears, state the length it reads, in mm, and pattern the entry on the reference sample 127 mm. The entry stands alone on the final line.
36.6 mm
